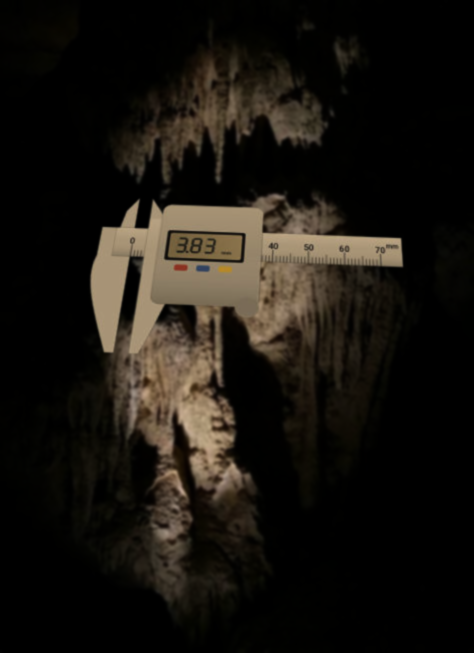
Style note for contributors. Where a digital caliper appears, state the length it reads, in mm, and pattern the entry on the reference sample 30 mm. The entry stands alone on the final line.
3.83 mm
